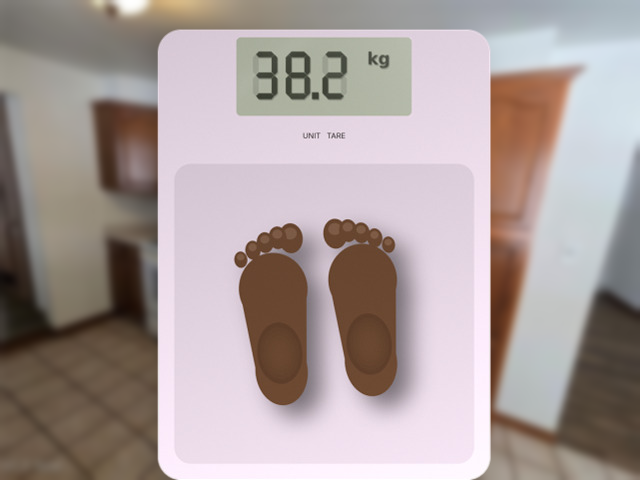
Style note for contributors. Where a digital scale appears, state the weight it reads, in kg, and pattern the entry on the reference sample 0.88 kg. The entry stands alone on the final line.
38.2 kg
